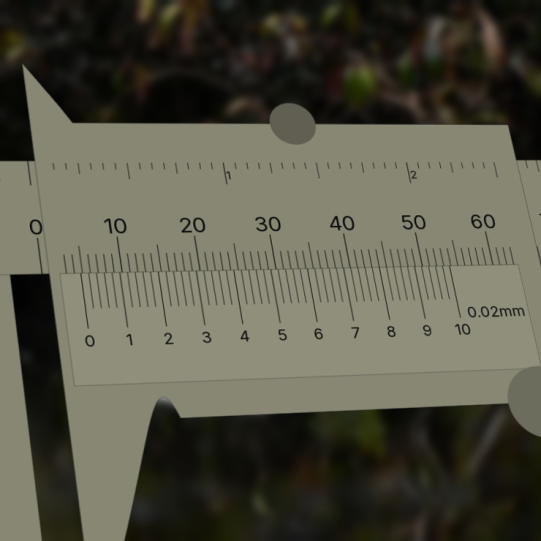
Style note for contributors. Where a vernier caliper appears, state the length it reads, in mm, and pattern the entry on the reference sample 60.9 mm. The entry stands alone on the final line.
4.8 mm
